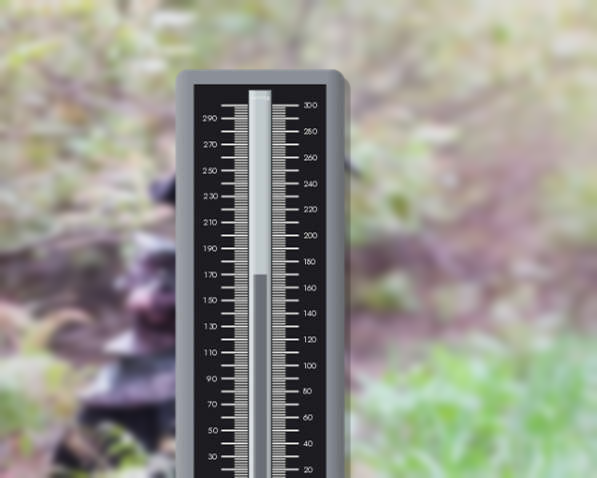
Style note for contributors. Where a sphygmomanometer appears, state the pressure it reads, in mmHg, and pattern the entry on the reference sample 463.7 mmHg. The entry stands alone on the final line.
170 mmHg
